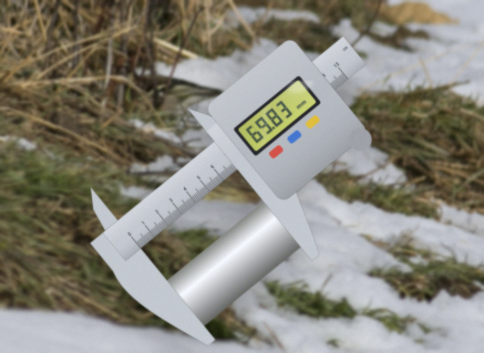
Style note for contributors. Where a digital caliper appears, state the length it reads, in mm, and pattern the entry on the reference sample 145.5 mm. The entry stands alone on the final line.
69.83 mm
